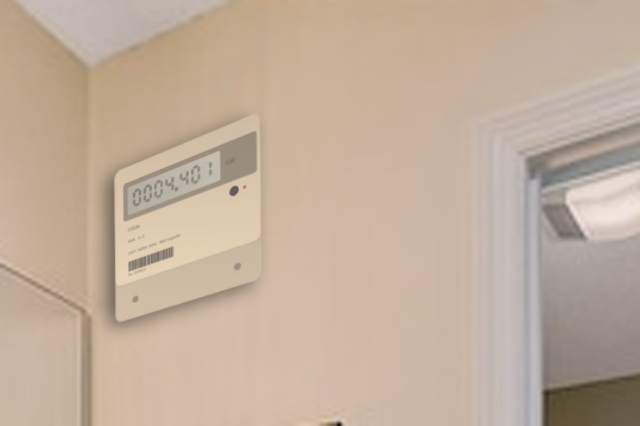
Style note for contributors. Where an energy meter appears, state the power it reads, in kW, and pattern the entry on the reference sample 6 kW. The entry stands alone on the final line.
4.401 kW
